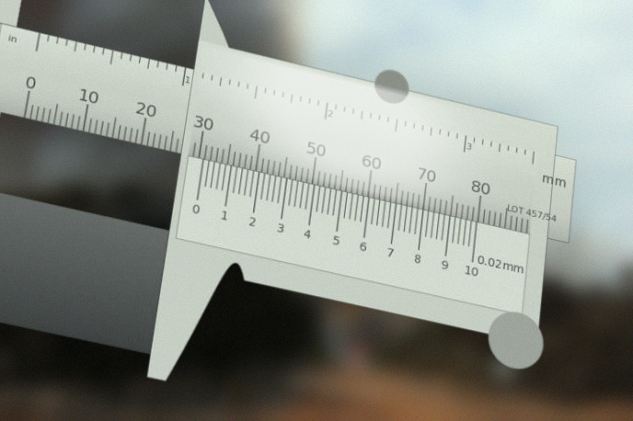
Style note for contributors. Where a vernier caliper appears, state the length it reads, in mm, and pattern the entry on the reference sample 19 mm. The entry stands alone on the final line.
30.8 mm
